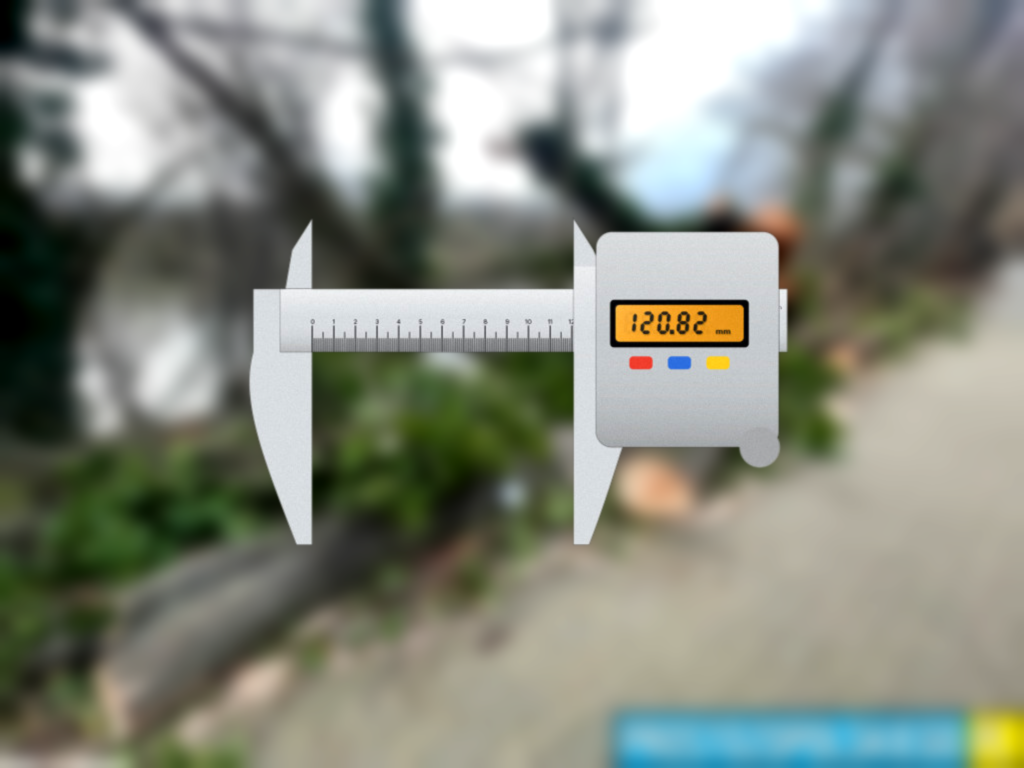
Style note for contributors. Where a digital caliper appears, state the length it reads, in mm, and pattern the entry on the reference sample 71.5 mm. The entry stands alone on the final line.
120.82 mm
